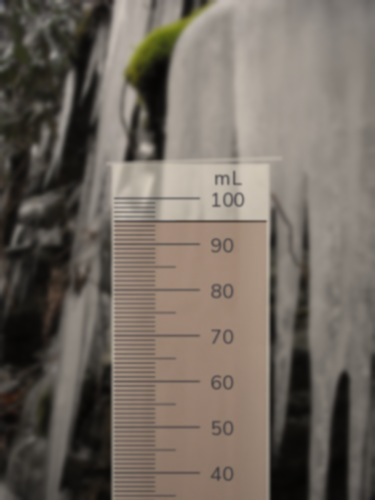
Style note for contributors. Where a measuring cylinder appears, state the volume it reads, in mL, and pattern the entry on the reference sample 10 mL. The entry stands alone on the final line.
95 mL
